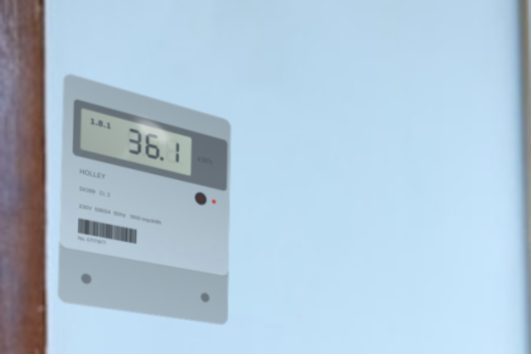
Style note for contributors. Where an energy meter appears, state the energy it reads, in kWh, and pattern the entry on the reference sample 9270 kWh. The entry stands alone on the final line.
36.1 kWh
